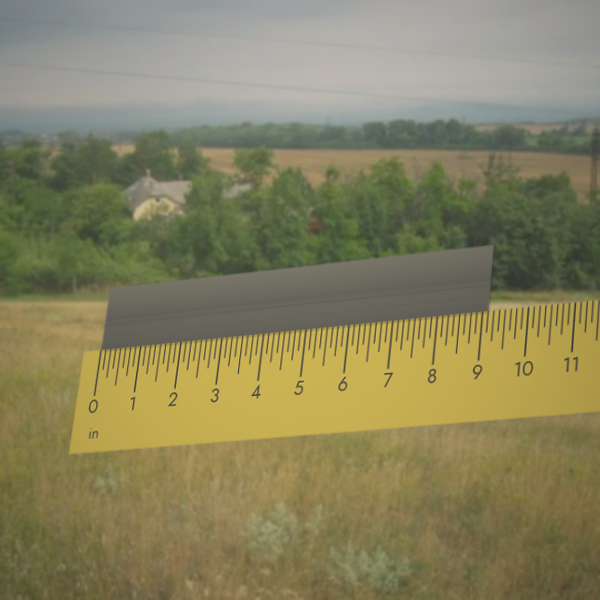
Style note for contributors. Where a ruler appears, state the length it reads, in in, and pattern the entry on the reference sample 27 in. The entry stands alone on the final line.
9.125 in
